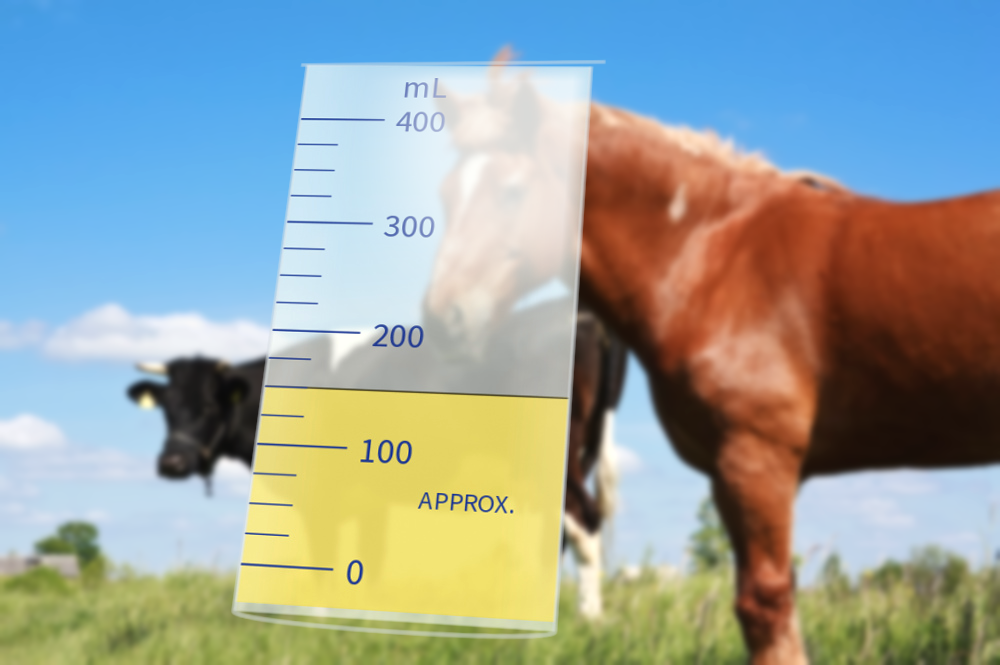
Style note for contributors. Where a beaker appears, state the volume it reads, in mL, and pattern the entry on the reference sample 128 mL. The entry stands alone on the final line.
150 mL
